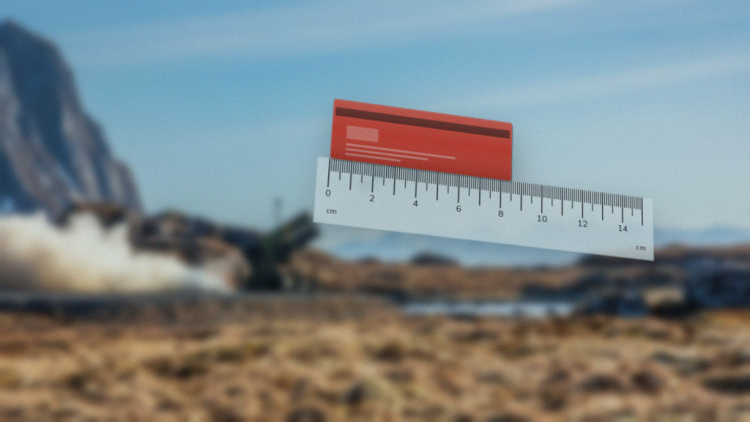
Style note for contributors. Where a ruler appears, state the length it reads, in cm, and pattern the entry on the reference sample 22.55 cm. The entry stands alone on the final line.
8.5 cm
